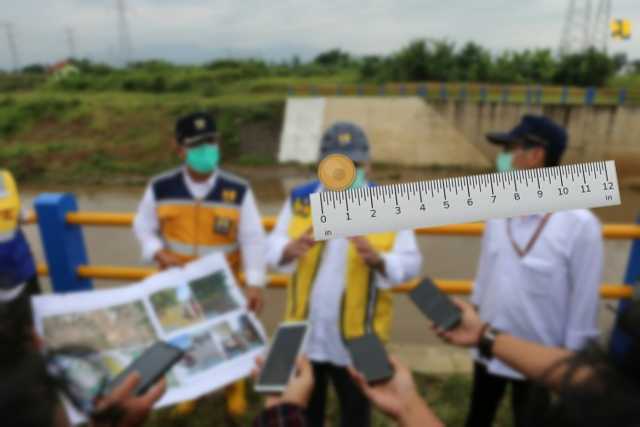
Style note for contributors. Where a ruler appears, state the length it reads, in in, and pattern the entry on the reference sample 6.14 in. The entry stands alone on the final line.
1.5 in
